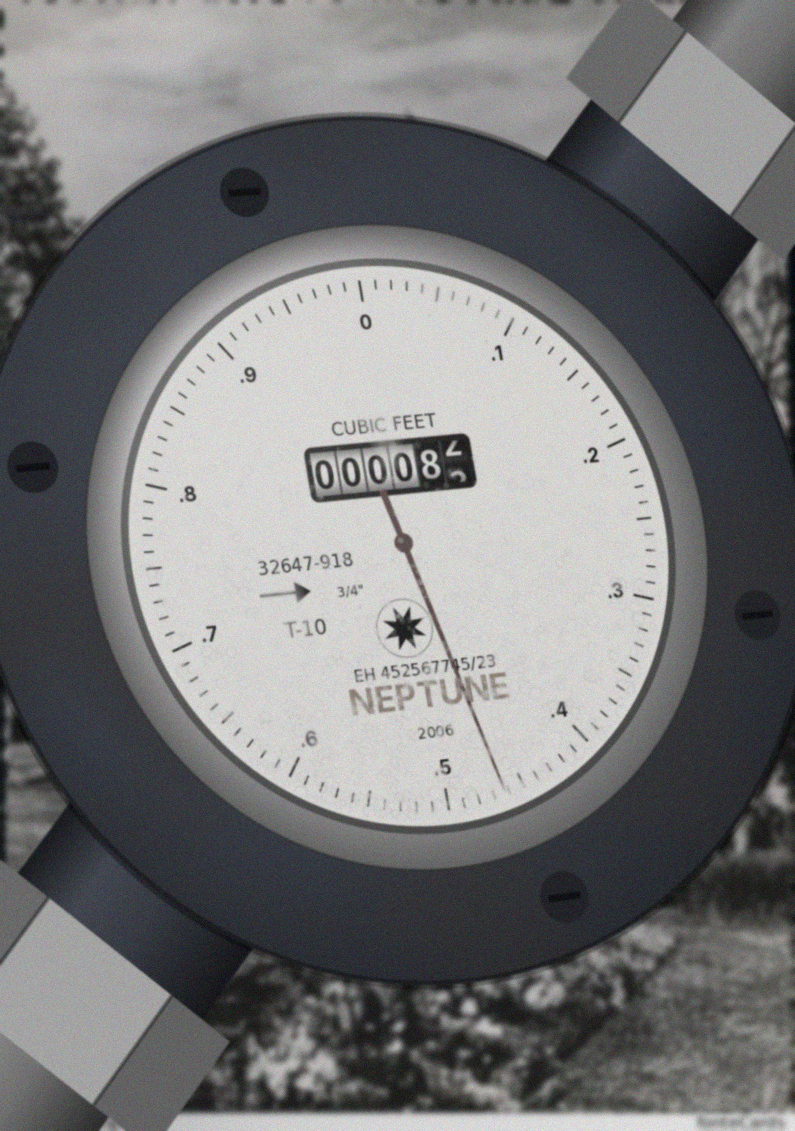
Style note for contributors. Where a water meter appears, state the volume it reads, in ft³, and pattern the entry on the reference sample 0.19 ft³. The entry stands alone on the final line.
82.46 ft³
